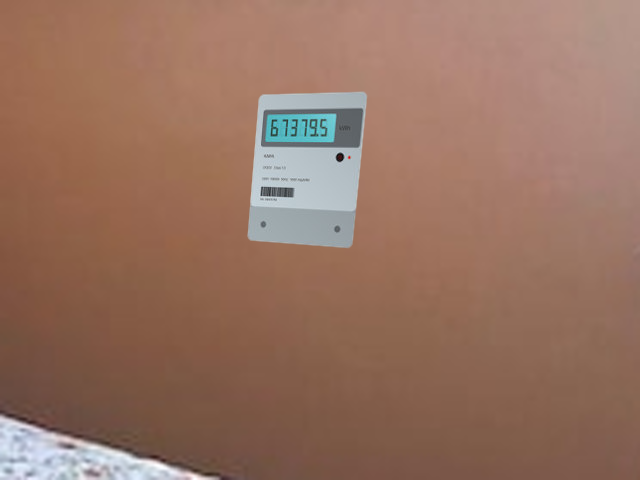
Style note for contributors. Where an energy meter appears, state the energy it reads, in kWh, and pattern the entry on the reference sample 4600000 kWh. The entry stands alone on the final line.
67379.5 kWh
